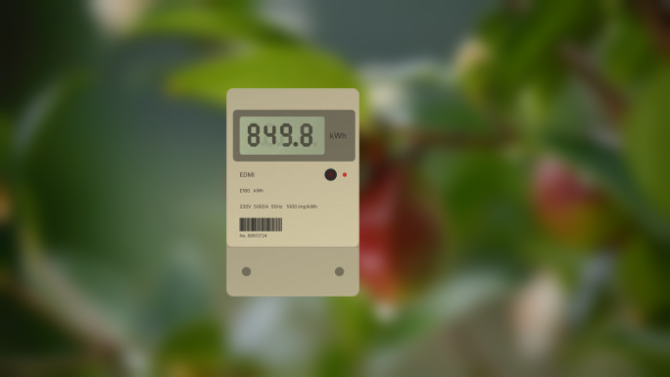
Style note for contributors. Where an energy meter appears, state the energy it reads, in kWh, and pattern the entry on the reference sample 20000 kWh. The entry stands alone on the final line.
849.8 kWh
